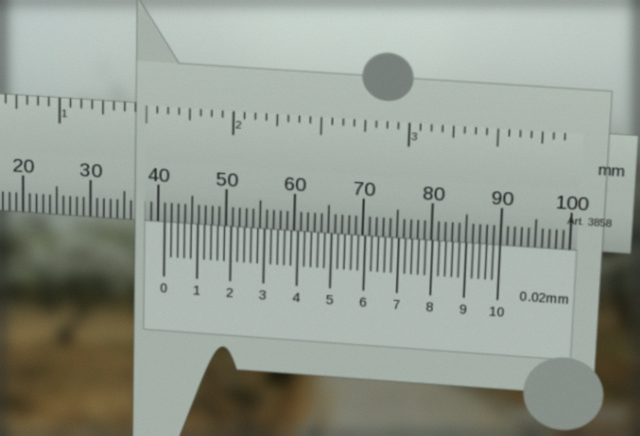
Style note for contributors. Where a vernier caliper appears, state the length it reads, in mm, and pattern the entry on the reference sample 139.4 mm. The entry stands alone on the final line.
41.0 mm
